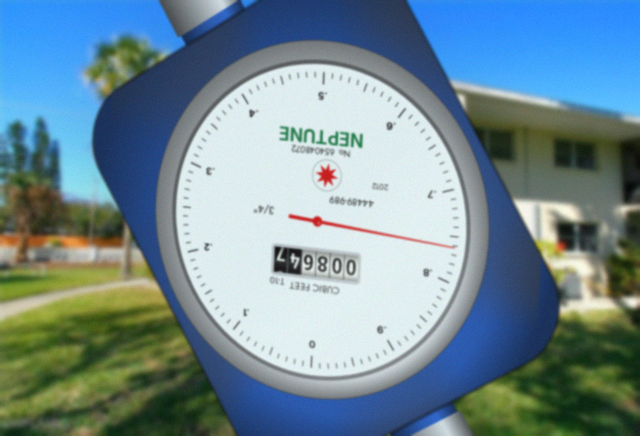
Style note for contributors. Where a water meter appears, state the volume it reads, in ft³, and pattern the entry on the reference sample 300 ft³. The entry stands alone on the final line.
8646.76 ft³
